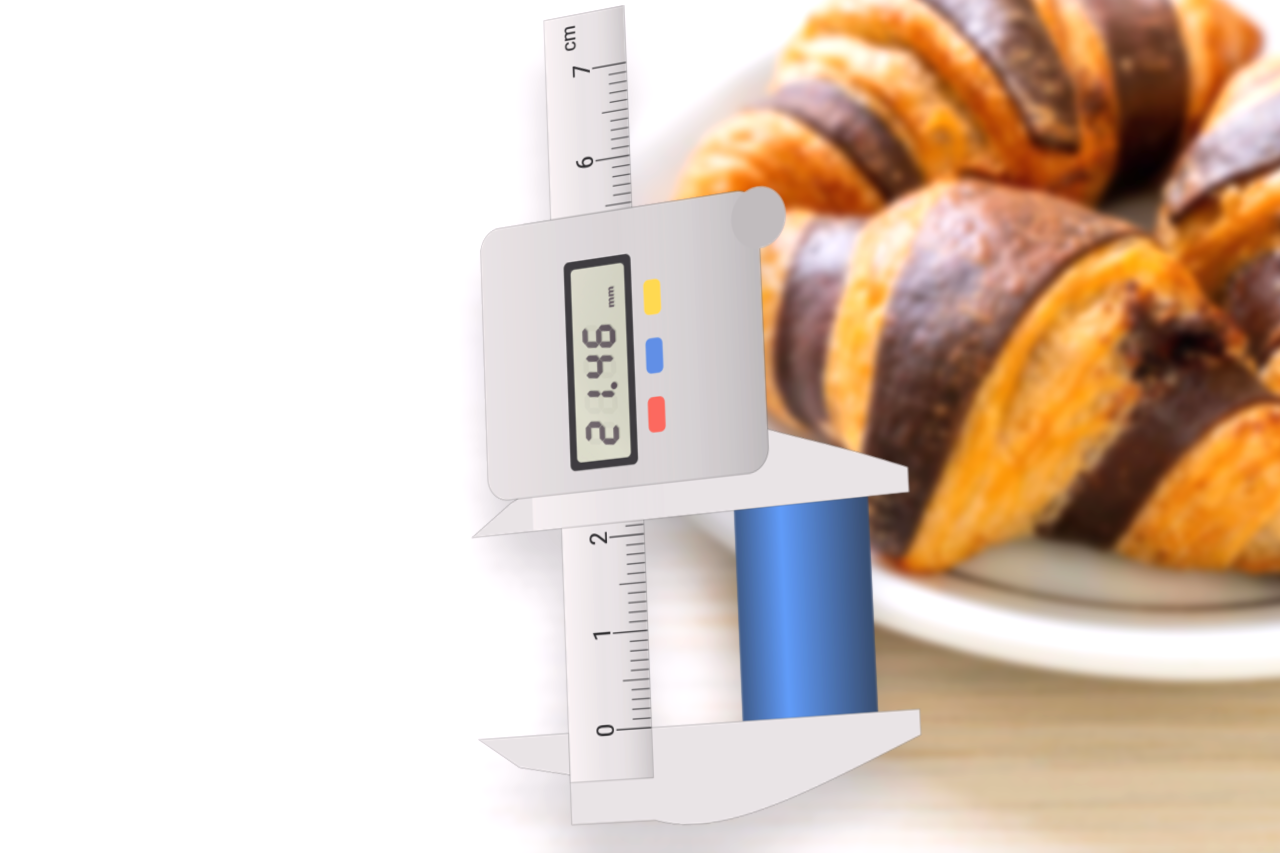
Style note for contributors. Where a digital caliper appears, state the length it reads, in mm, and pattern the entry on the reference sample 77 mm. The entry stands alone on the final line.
21.46 mm
